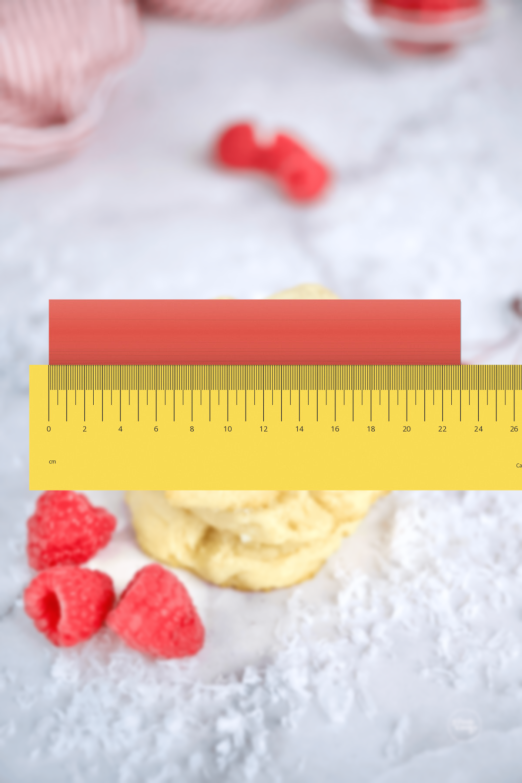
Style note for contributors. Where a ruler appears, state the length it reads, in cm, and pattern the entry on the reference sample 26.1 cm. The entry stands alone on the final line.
23 cm
